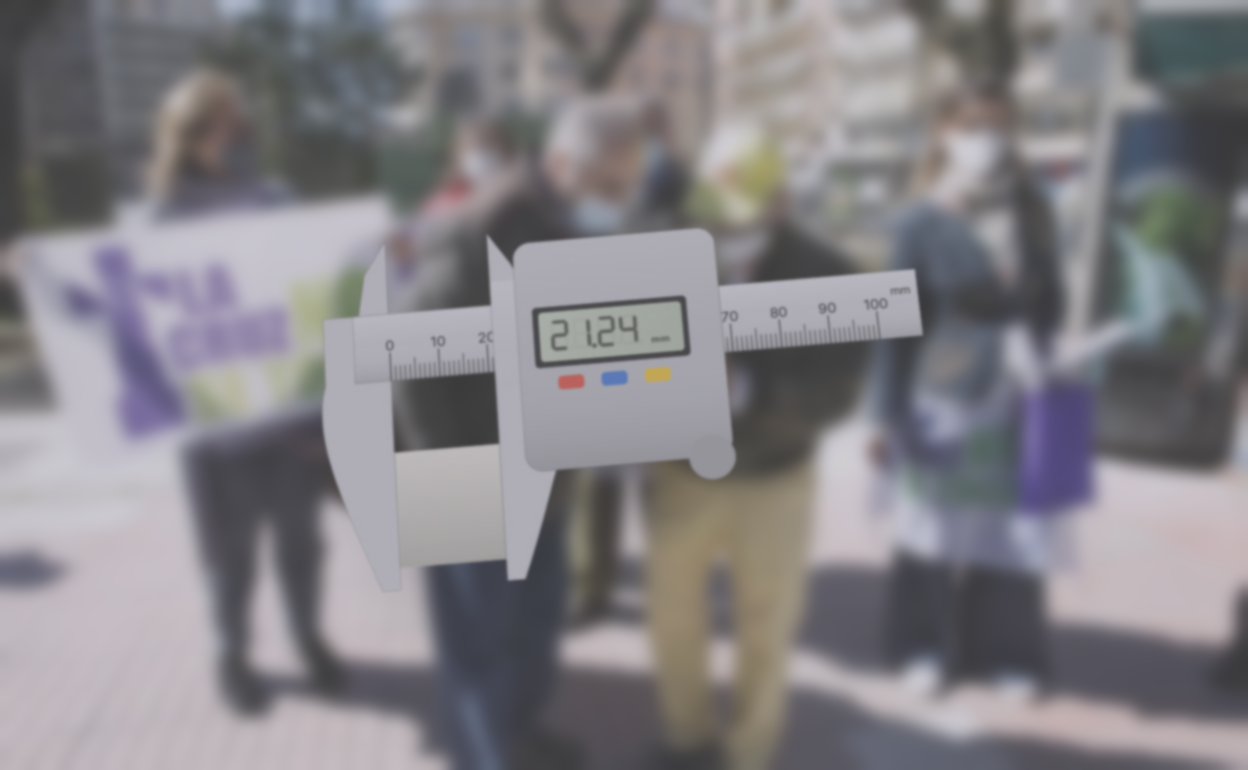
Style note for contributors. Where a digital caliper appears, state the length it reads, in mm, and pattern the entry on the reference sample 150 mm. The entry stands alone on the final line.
21.24 mm
